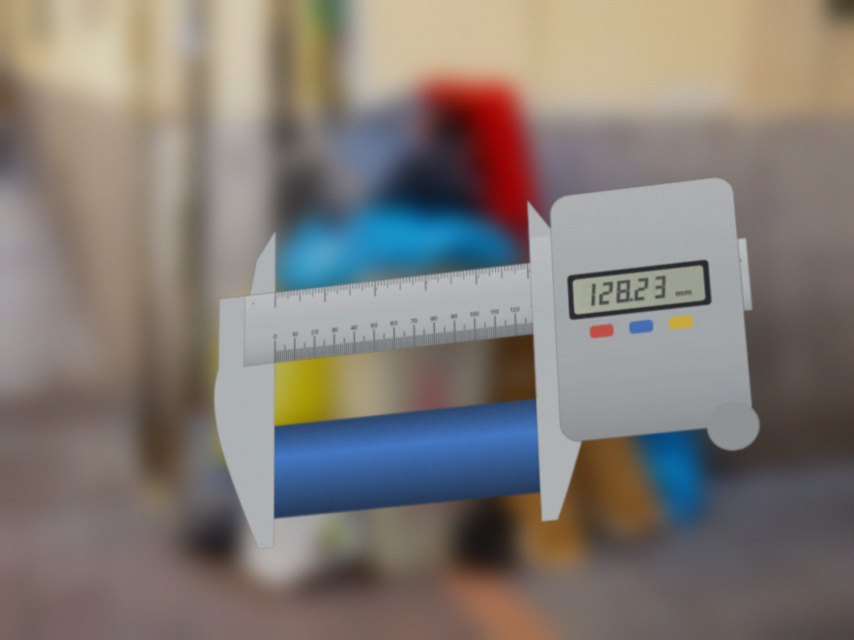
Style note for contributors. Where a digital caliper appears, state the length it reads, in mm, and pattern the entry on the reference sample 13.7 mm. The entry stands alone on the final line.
128.23 mm
